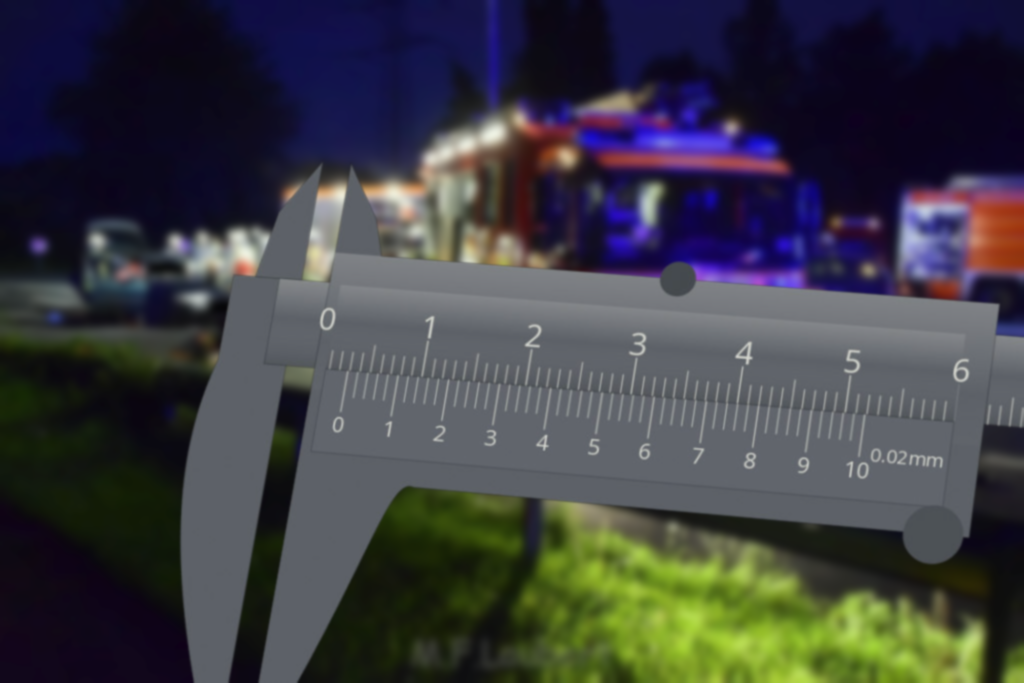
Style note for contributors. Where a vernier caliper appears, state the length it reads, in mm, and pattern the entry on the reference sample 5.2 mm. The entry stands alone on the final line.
2.8 mm
